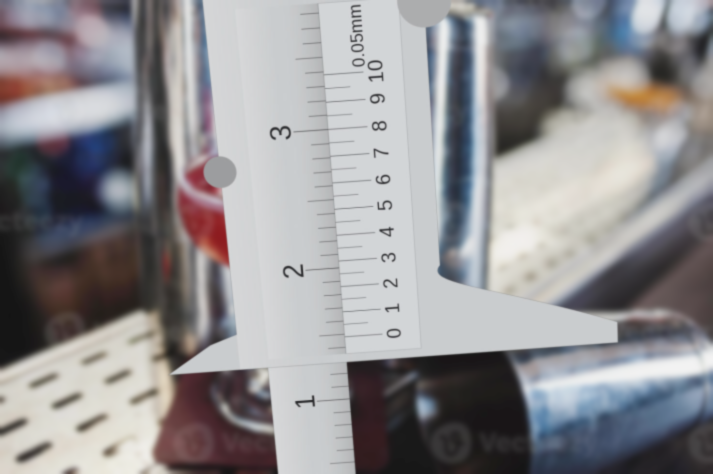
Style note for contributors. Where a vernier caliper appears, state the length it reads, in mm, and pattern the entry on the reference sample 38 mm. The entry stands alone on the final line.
14.8 mm
